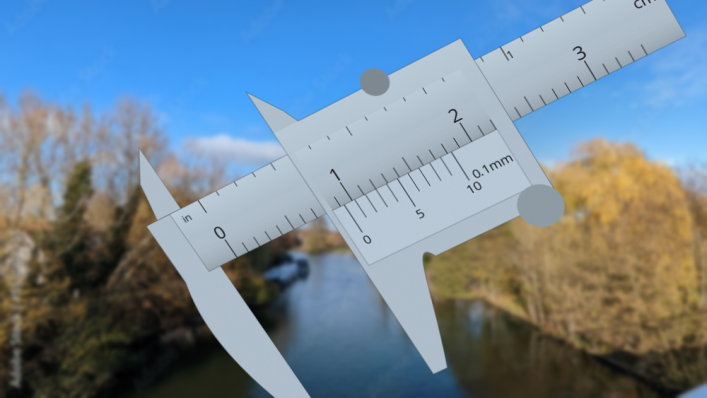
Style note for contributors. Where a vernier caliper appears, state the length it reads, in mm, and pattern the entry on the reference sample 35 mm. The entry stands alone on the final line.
9.3 mm
